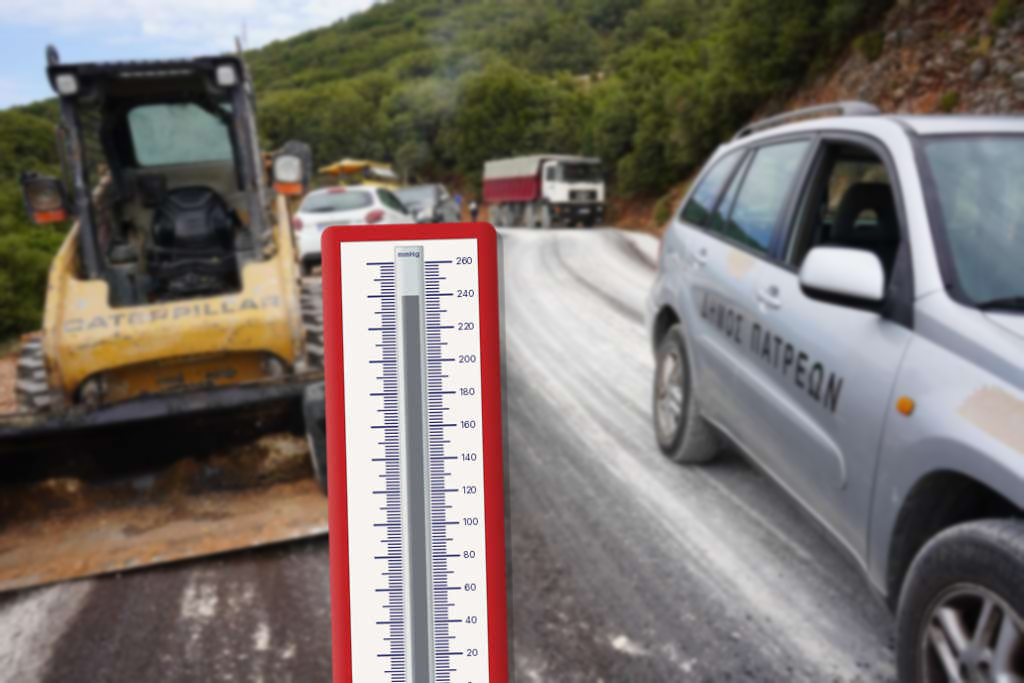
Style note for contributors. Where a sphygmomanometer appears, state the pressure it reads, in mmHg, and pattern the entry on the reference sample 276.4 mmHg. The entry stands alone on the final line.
240 mmHg
